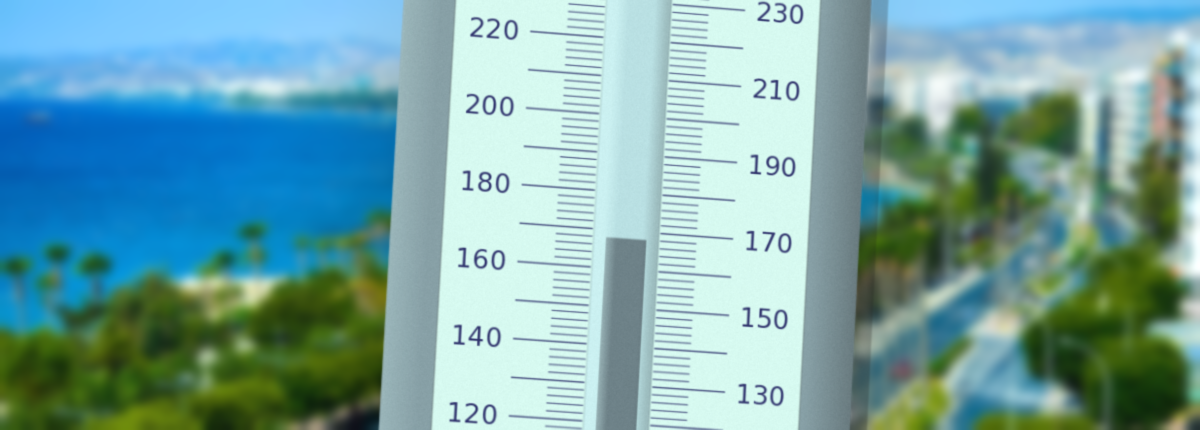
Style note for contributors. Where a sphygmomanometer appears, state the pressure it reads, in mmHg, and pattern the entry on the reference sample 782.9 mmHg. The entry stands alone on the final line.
168 mmHg
